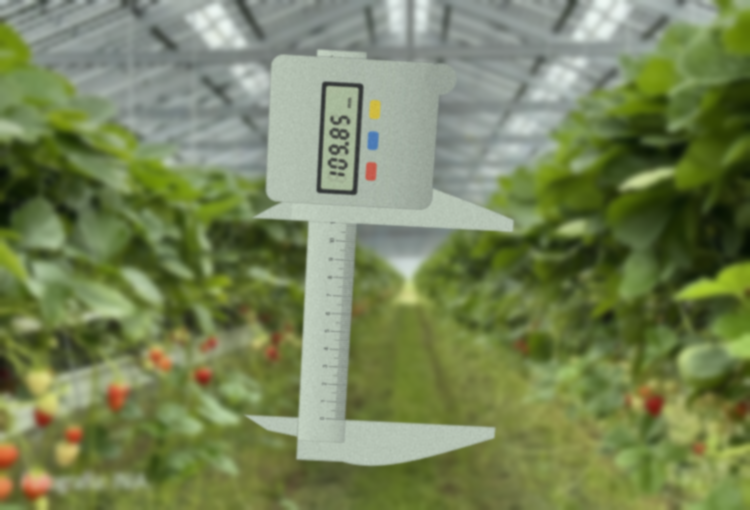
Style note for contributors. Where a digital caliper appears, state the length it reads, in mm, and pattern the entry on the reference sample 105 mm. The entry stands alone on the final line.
109.85 mm
